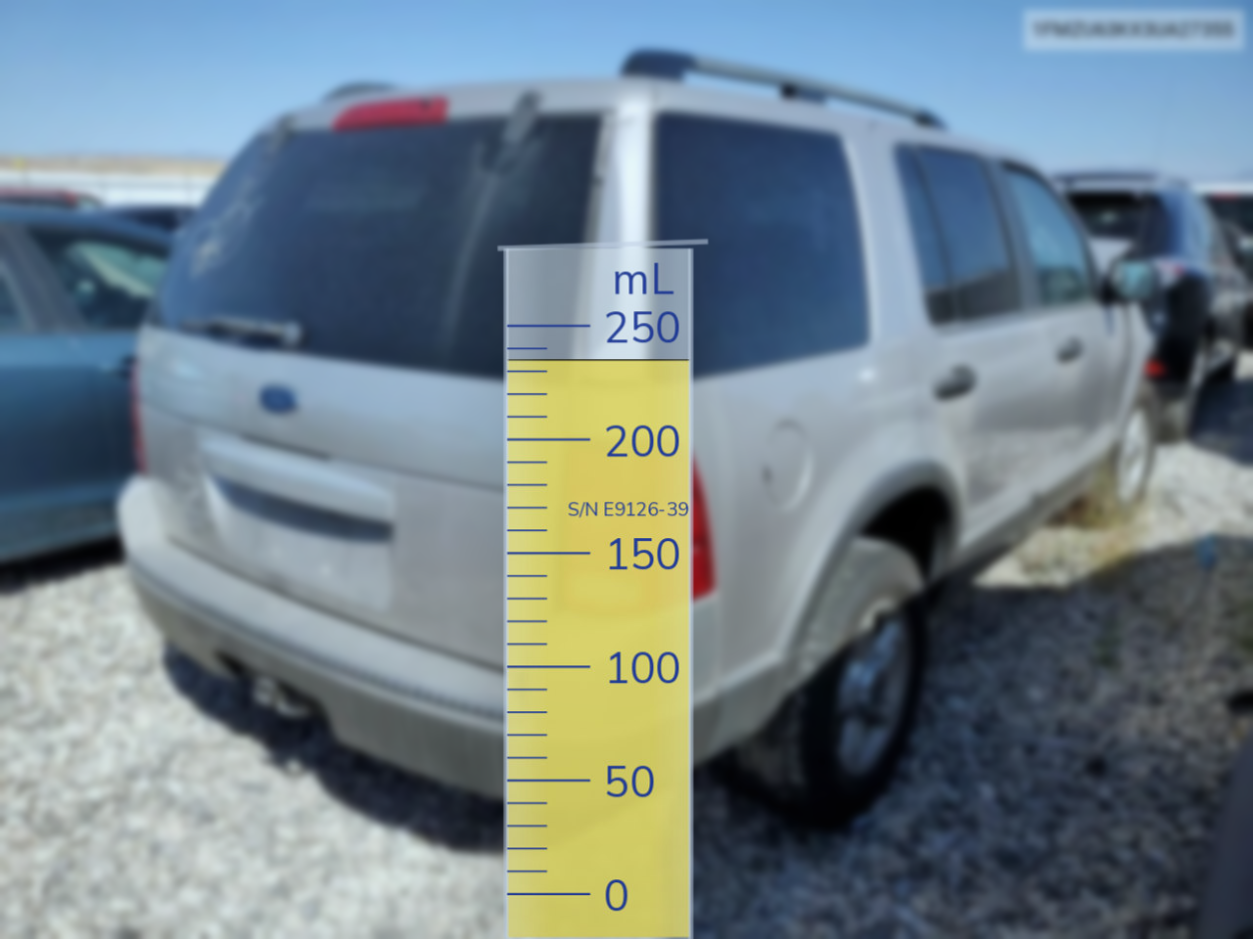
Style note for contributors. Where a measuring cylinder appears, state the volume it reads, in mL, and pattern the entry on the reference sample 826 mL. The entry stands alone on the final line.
235 mL
